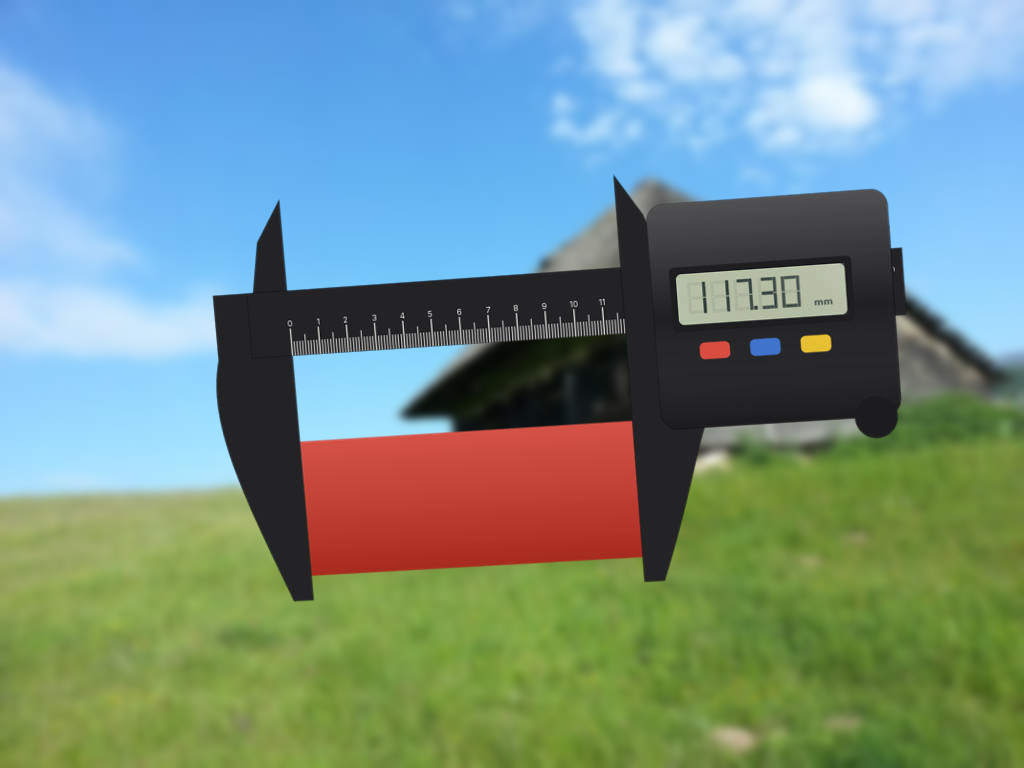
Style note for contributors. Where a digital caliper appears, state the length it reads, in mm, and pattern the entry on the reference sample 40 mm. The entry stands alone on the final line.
117.30 mm
